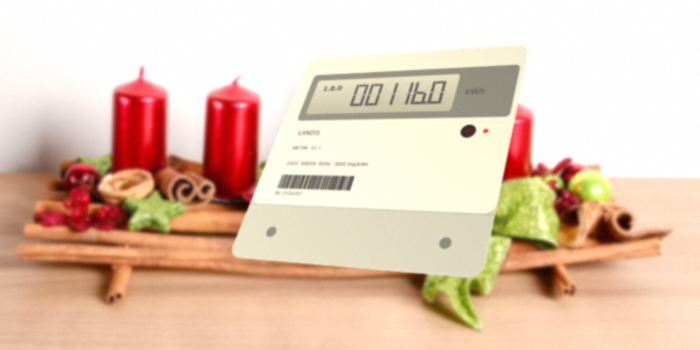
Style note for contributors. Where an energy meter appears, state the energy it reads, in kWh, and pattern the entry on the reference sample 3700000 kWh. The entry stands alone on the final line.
116.0 kWh
